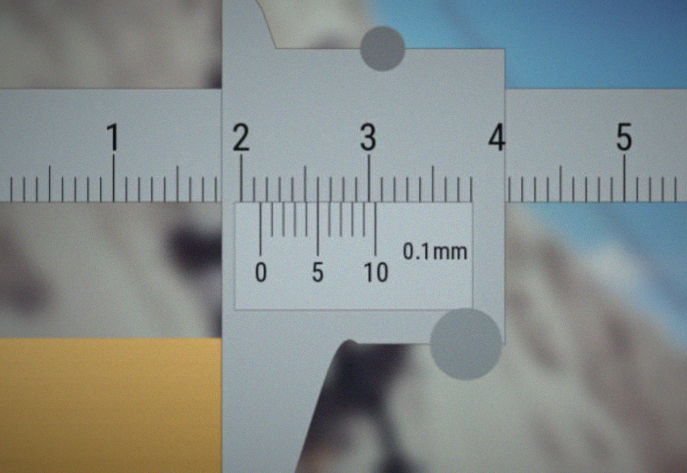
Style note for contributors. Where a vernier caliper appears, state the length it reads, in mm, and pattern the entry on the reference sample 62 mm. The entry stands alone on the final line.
21.5 mm
